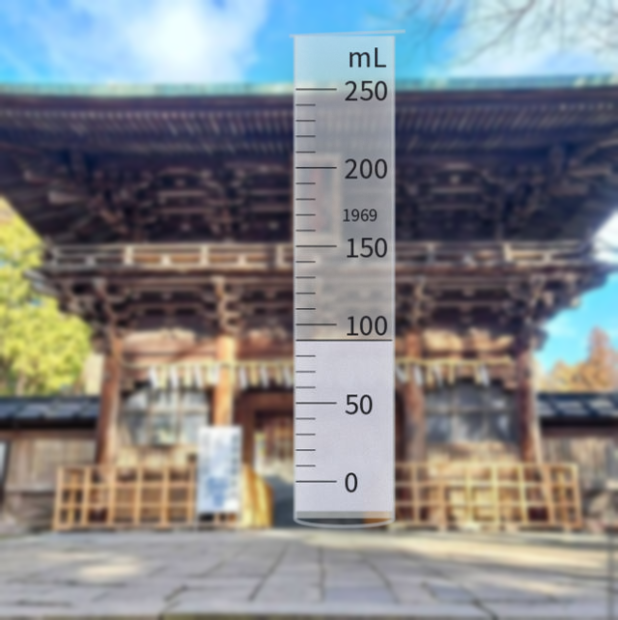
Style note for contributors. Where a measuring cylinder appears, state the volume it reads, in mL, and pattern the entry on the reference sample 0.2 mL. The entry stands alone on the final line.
90 mL
